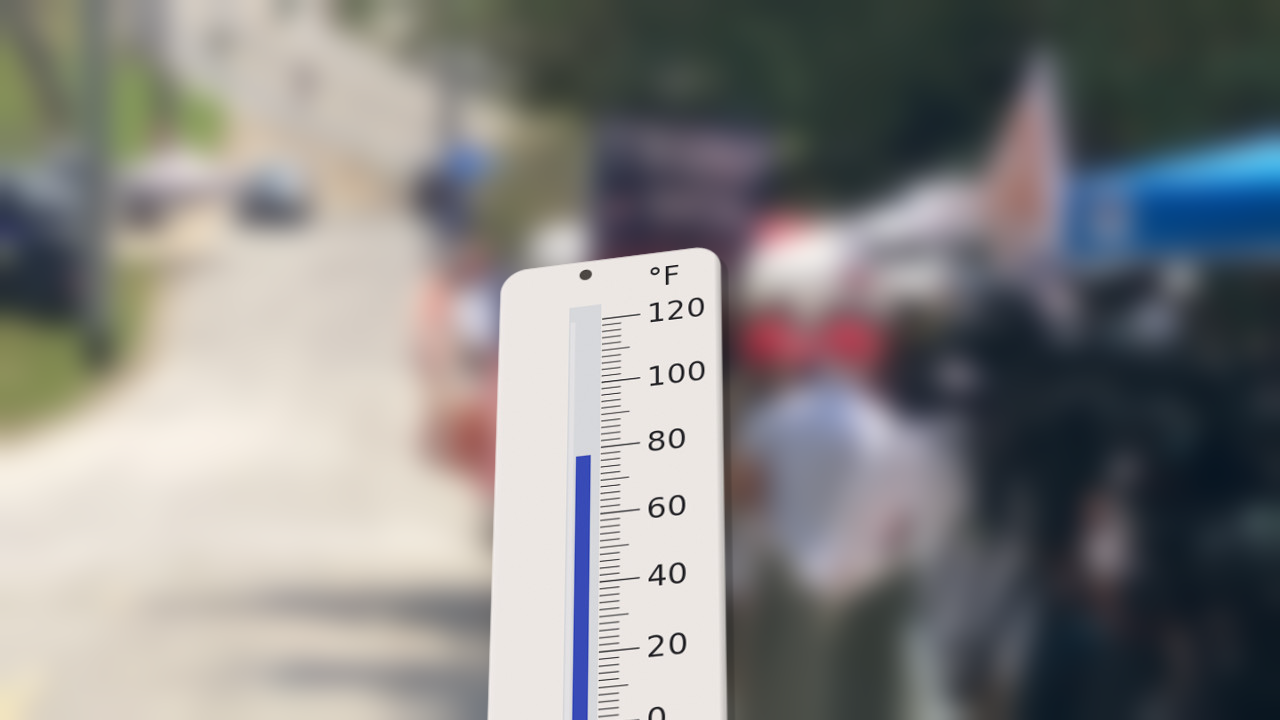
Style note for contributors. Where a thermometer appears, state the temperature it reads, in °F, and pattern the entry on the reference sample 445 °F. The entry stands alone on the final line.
78 °F
